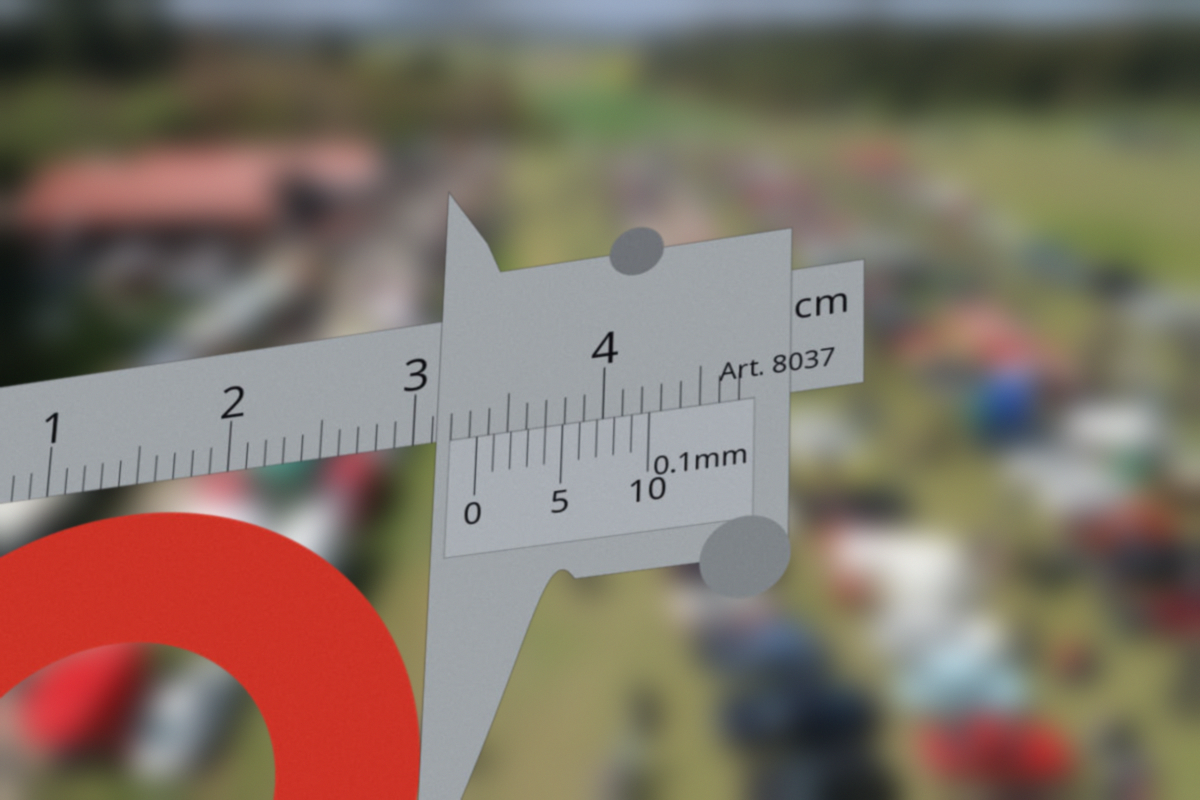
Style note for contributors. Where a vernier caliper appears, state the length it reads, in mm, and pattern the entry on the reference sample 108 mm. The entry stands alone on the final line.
33.4 mm
